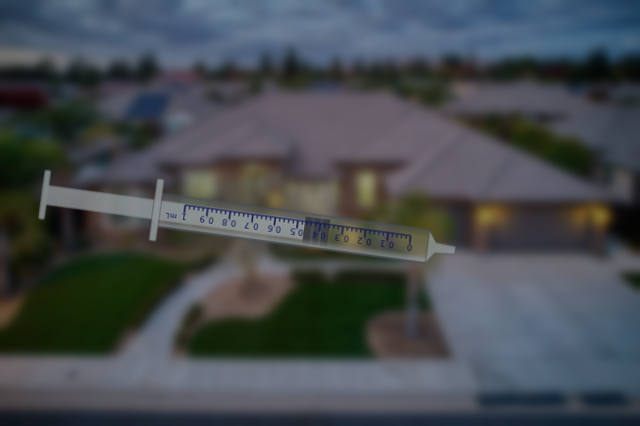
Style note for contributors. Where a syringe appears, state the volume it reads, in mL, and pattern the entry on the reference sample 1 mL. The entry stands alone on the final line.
0.36 mL
